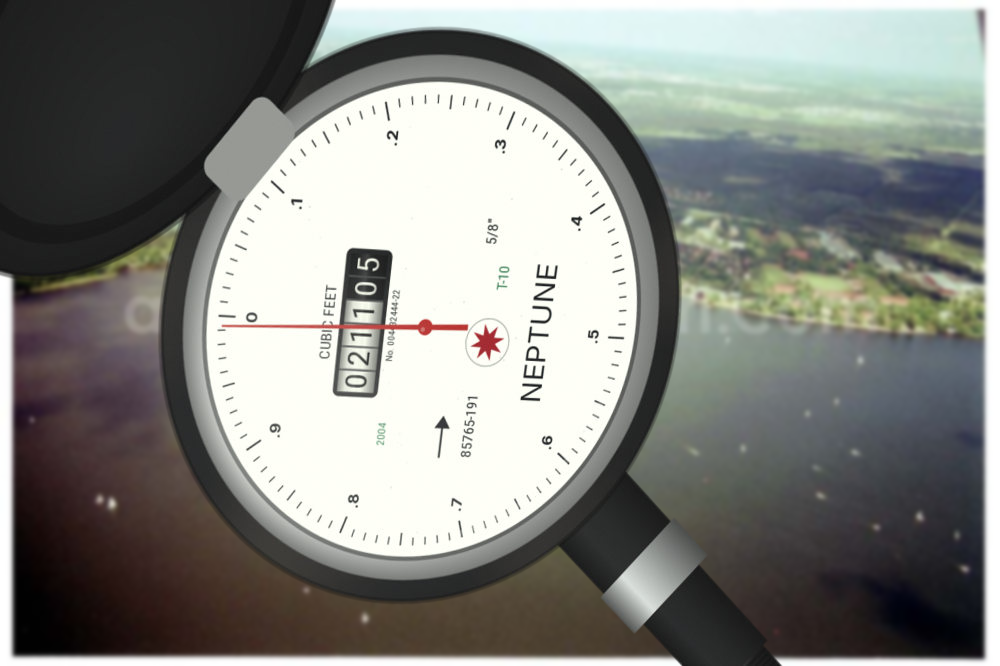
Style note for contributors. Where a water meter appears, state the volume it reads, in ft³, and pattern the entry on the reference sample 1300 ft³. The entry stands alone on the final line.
21104.99 ft³
